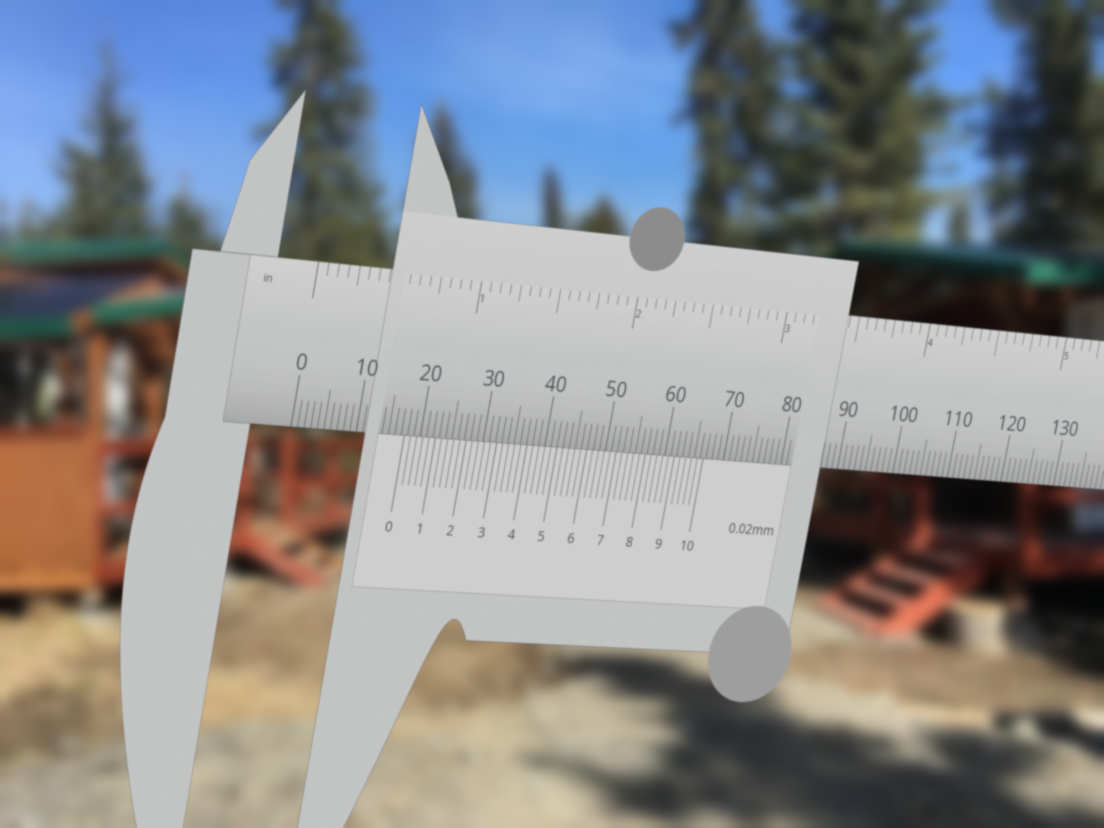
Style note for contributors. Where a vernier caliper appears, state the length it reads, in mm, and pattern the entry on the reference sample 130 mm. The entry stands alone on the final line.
17.5 mm
